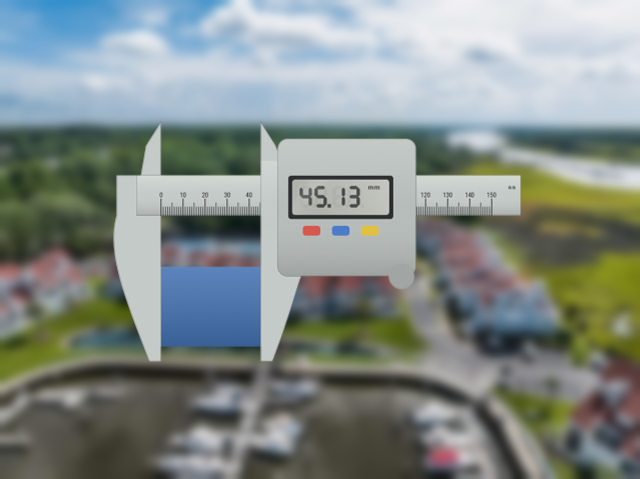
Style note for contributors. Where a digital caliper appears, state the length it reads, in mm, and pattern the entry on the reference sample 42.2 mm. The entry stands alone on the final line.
45.13 mm
